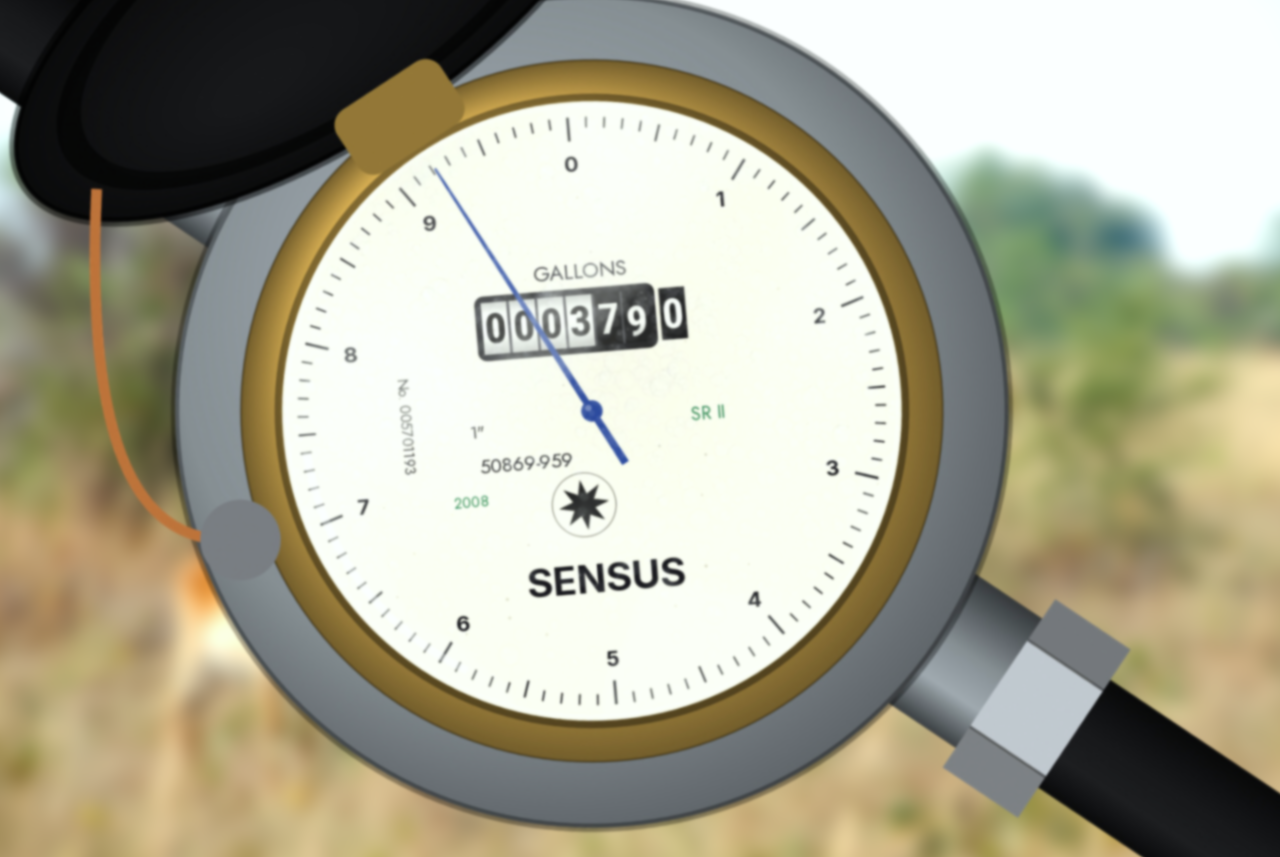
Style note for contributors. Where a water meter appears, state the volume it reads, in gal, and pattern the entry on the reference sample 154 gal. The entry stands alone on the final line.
3789.2 gal
